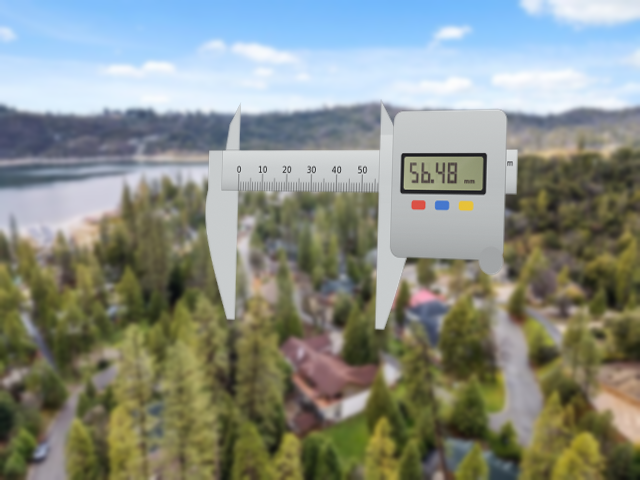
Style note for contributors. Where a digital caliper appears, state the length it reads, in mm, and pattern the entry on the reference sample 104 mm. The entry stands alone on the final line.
56.48 mm
